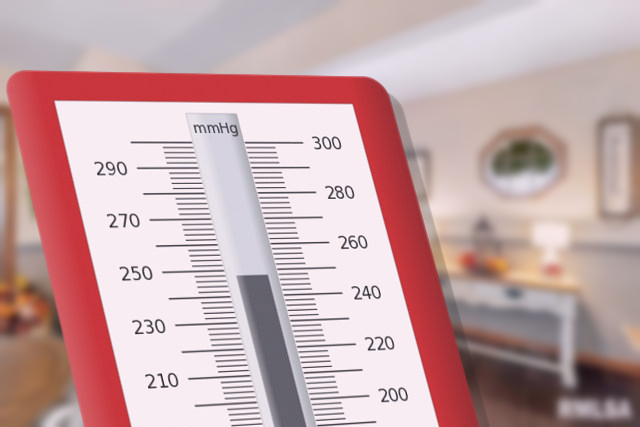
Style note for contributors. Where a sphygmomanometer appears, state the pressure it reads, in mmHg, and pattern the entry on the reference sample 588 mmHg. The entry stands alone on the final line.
248 mmHg
